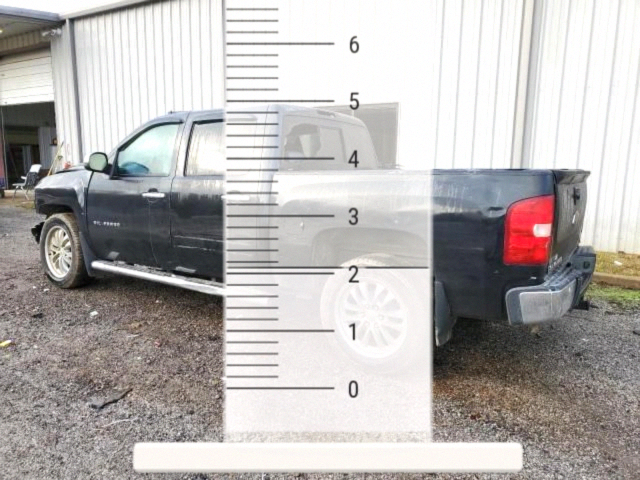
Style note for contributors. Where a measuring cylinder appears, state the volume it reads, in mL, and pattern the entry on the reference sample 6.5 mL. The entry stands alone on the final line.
2.1 mL
